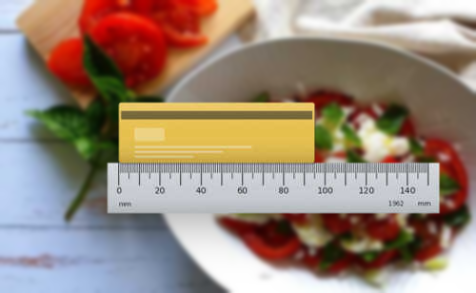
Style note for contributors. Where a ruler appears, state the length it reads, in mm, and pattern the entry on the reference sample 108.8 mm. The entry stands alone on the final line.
95 mm
